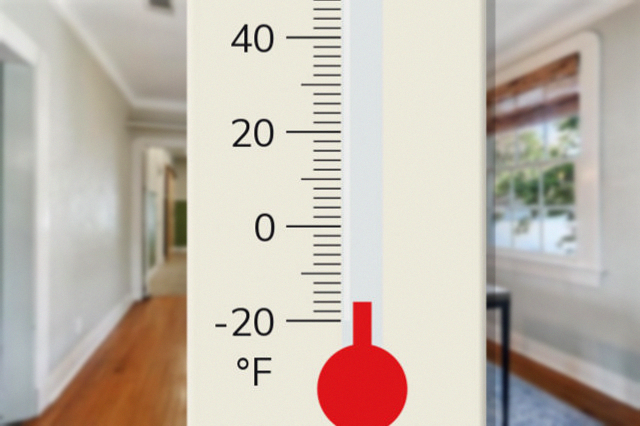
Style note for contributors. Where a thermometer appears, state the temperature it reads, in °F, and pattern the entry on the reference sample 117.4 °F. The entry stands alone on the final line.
-16 °F
